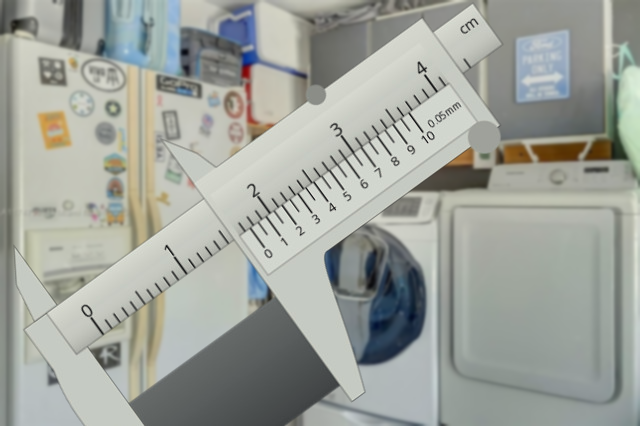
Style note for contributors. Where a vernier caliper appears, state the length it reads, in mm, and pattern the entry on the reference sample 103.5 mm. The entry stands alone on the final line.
17.6 mm
